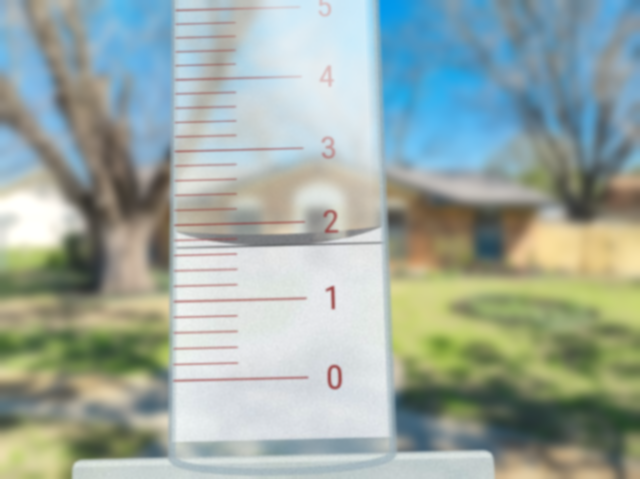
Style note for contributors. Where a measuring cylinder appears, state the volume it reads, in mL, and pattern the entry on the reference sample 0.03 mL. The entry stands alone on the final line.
1.7 mL
